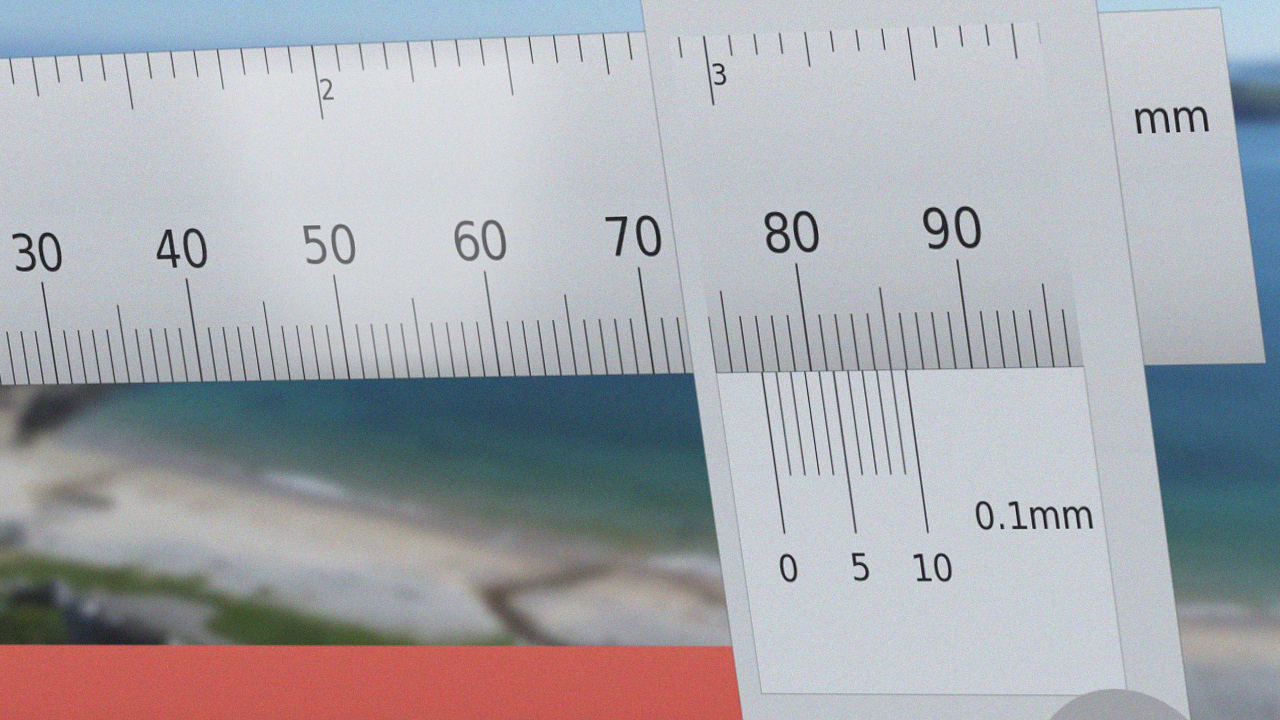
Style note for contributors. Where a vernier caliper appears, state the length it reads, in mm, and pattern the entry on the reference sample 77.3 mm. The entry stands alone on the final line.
76.9 mm
